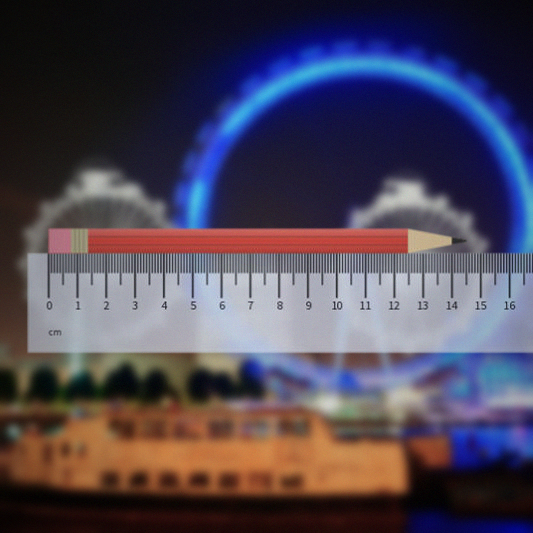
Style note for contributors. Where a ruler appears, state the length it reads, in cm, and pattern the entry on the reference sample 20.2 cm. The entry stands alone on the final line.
14.5 cm
